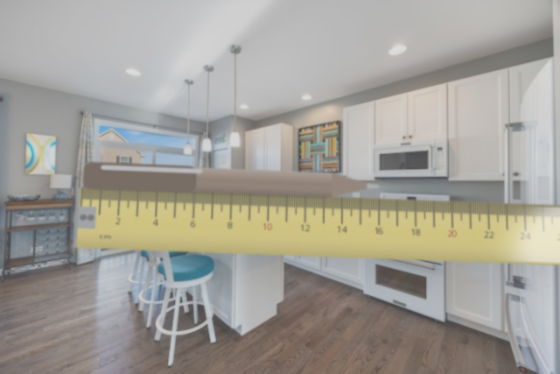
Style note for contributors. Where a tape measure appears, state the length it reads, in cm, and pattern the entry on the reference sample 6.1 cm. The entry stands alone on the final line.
16 cm
